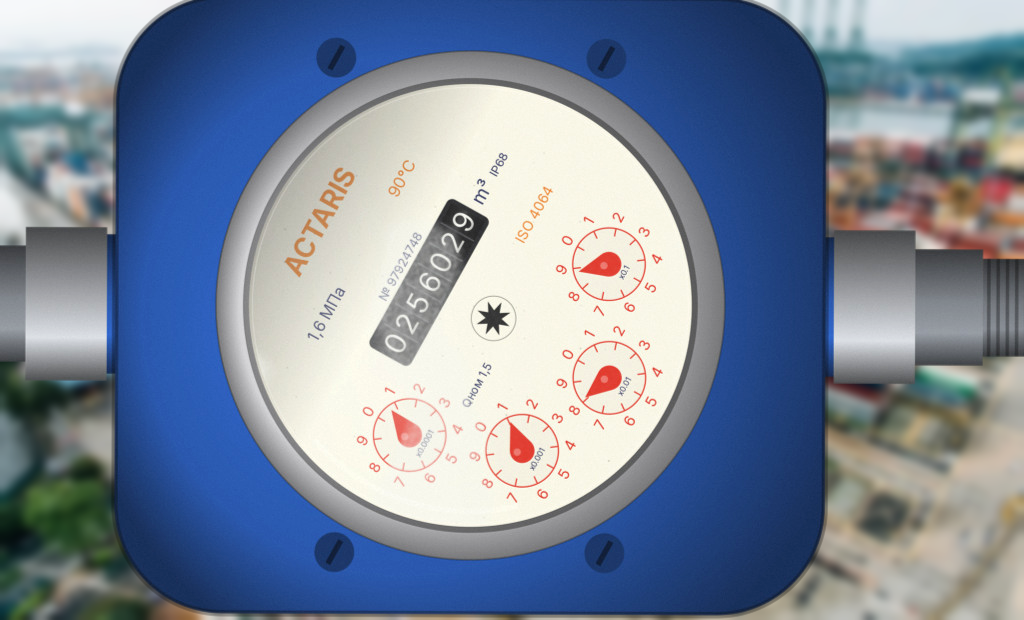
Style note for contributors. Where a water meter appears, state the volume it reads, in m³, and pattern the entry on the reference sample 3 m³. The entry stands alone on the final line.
256029.8810 m³
